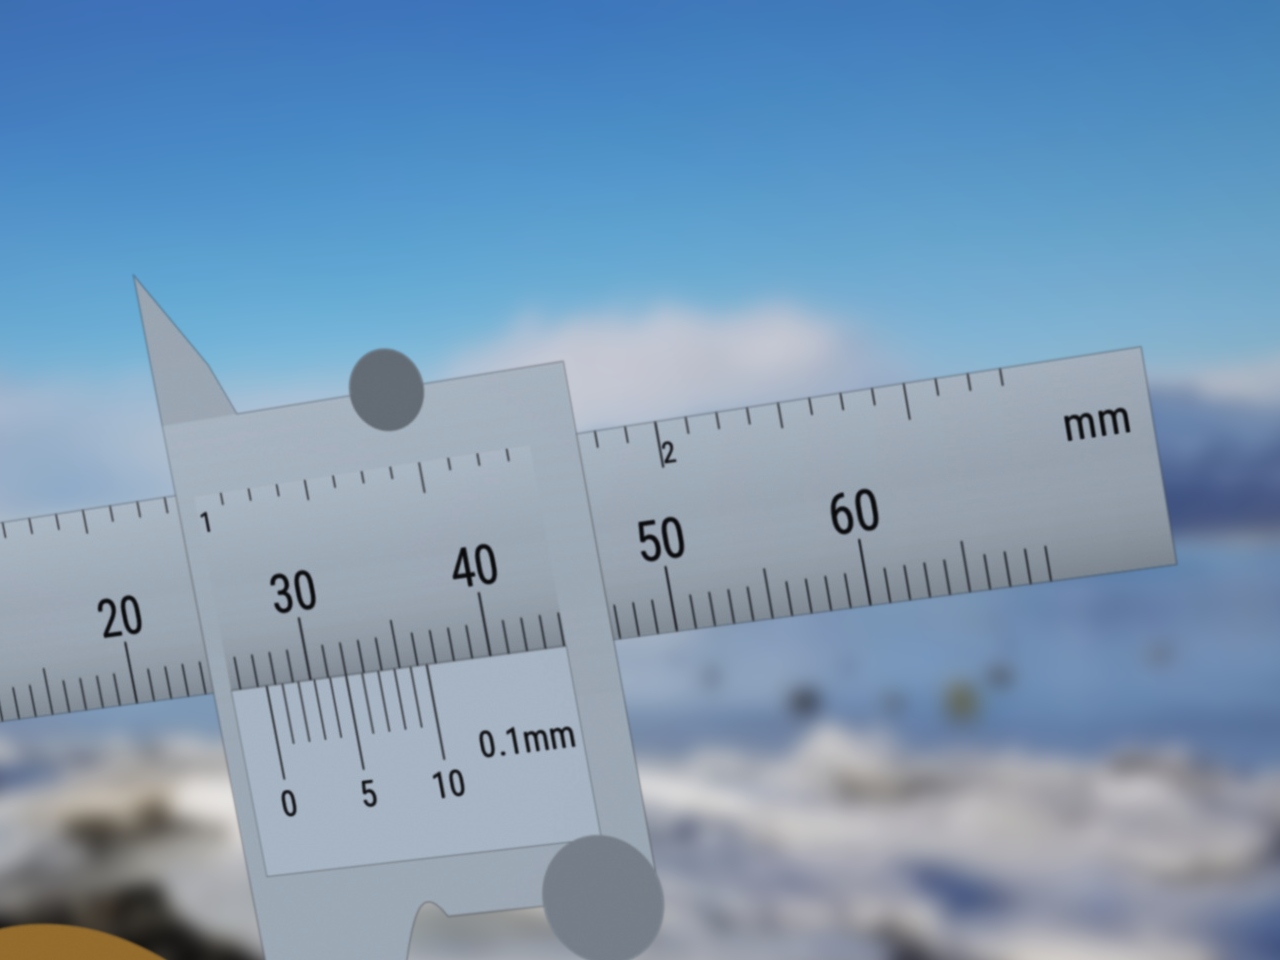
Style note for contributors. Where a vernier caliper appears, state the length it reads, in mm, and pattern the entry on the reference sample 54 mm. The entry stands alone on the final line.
27.5 mm
